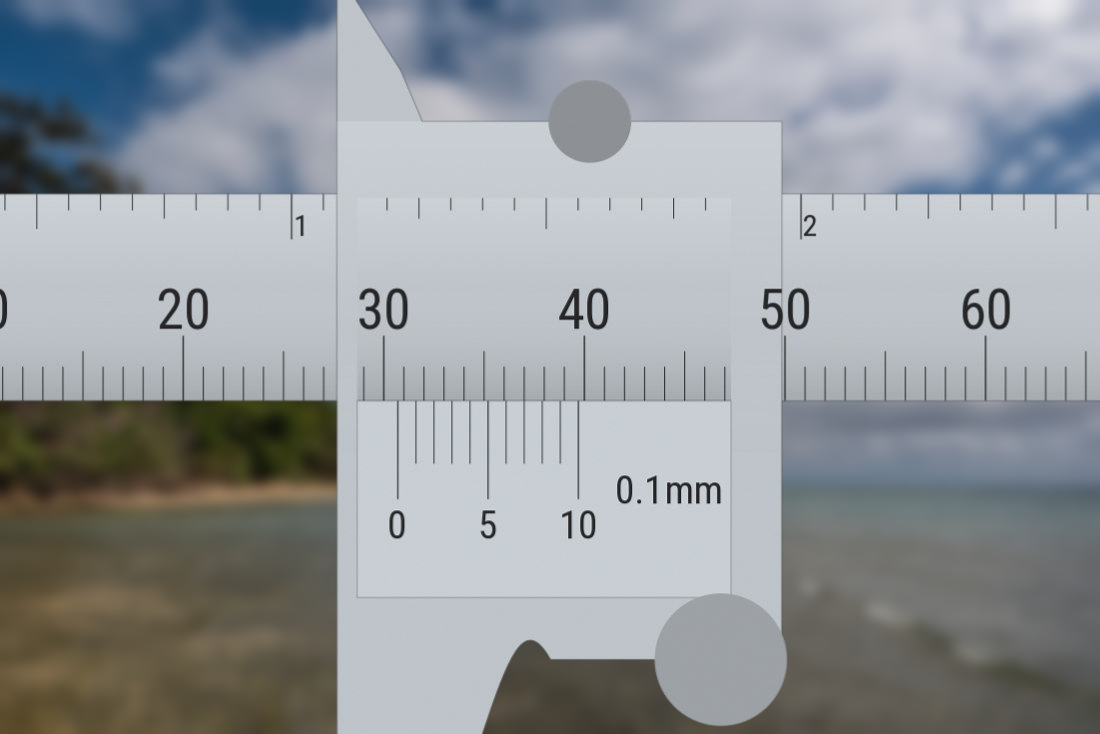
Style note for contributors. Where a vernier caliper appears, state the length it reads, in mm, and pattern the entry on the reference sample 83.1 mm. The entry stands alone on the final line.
30.7 mm
